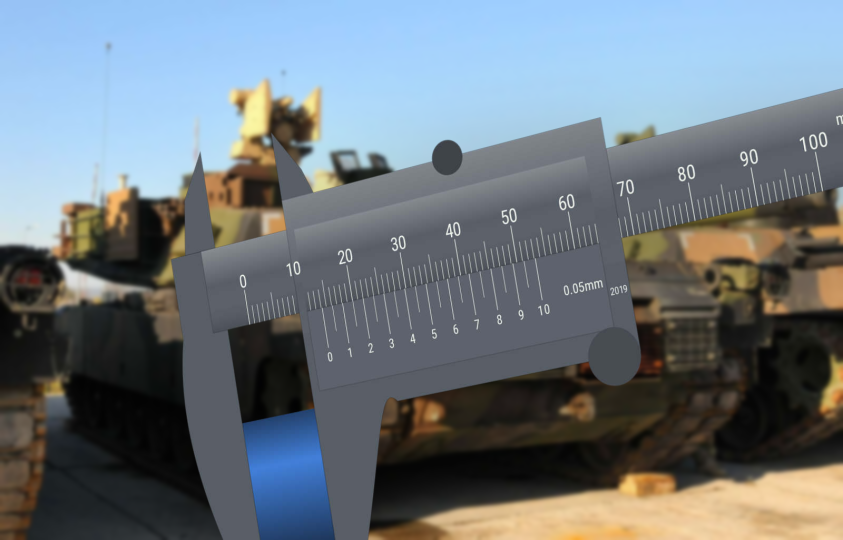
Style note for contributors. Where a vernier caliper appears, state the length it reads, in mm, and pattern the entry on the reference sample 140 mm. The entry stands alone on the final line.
14.2 mm
